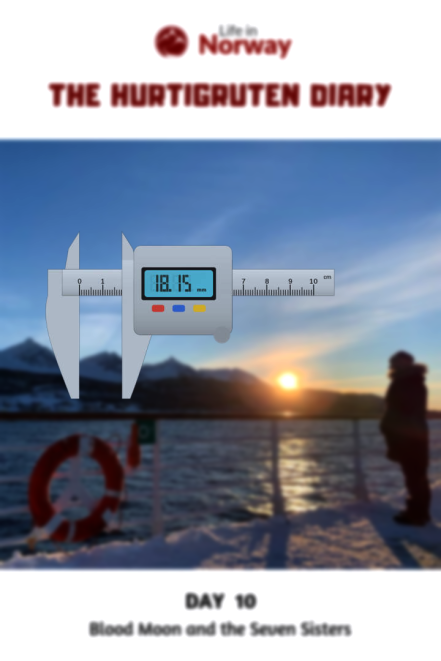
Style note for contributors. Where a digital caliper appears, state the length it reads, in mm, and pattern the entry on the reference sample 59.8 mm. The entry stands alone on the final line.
18.15 mm
